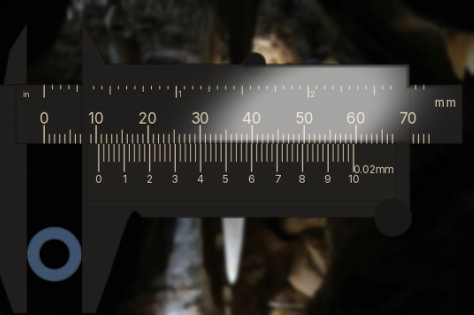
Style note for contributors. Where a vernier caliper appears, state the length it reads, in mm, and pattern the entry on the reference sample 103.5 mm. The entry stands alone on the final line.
10.5 mm
